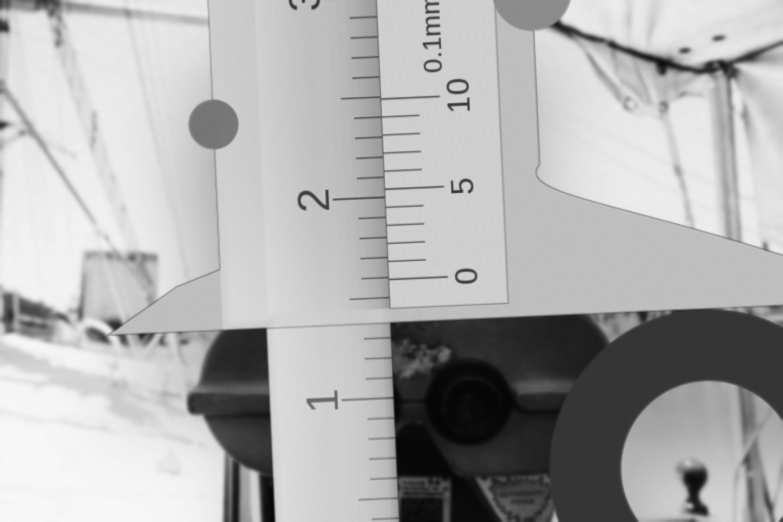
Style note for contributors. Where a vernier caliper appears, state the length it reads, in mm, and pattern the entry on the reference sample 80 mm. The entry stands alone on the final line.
15.9 mm
